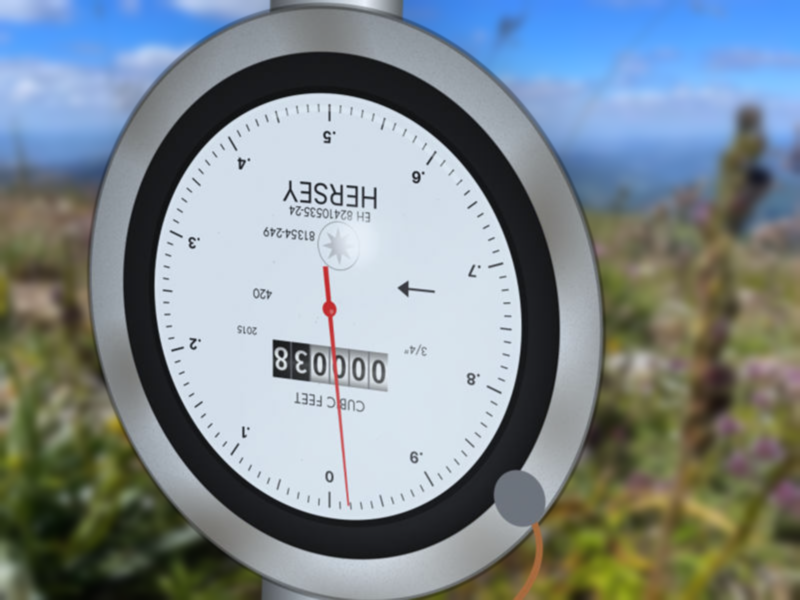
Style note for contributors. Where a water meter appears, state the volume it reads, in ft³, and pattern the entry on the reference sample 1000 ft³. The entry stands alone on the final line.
37.98 ft³
